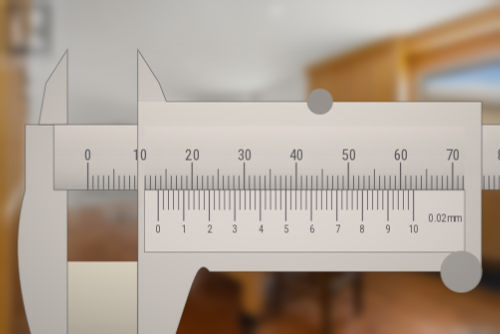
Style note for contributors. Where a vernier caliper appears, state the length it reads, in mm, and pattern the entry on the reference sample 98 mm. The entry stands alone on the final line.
13.5 mm
